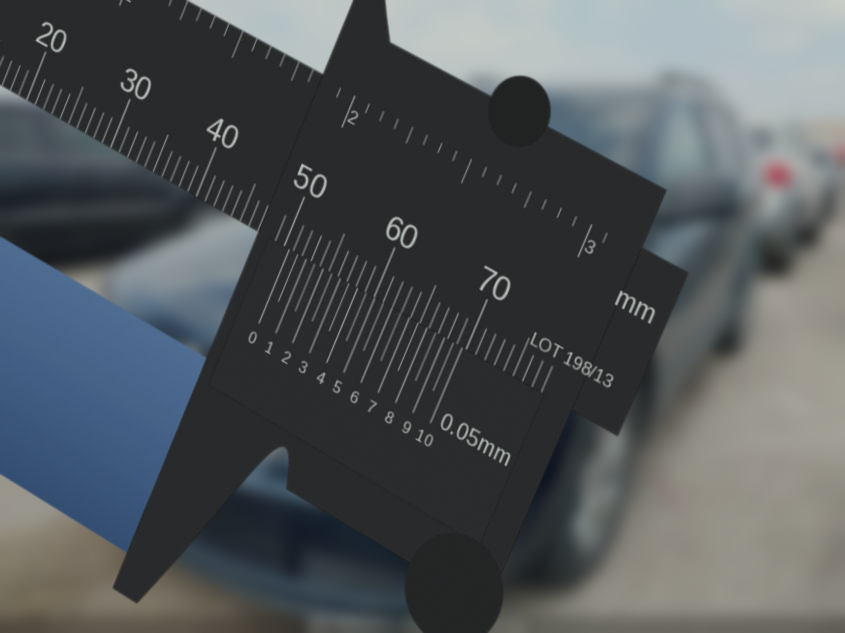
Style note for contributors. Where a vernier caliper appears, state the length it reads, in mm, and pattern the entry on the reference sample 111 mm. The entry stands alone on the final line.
50.6 mm
